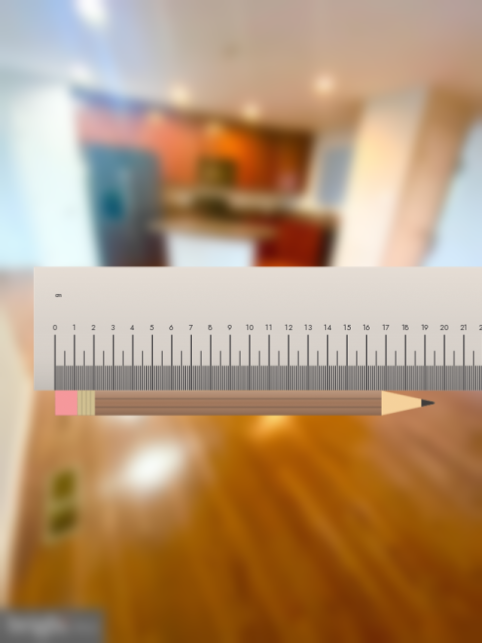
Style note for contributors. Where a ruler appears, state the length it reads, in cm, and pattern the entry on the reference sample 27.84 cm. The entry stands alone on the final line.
19.5 cm
